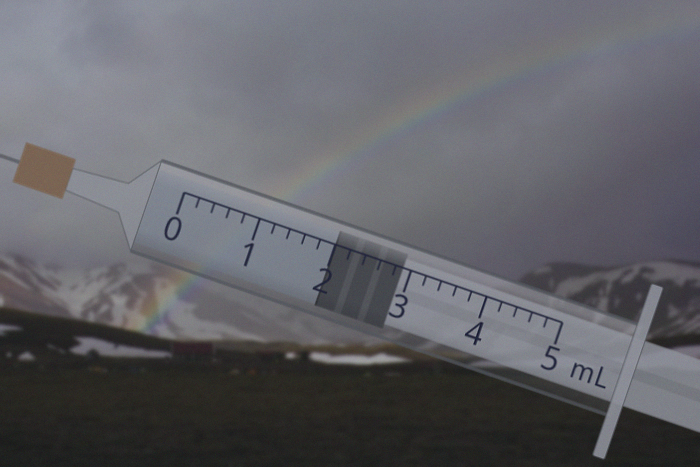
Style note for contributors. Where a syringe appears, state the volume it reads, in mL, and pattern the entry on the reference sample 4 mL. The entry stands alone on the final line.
2 mL
